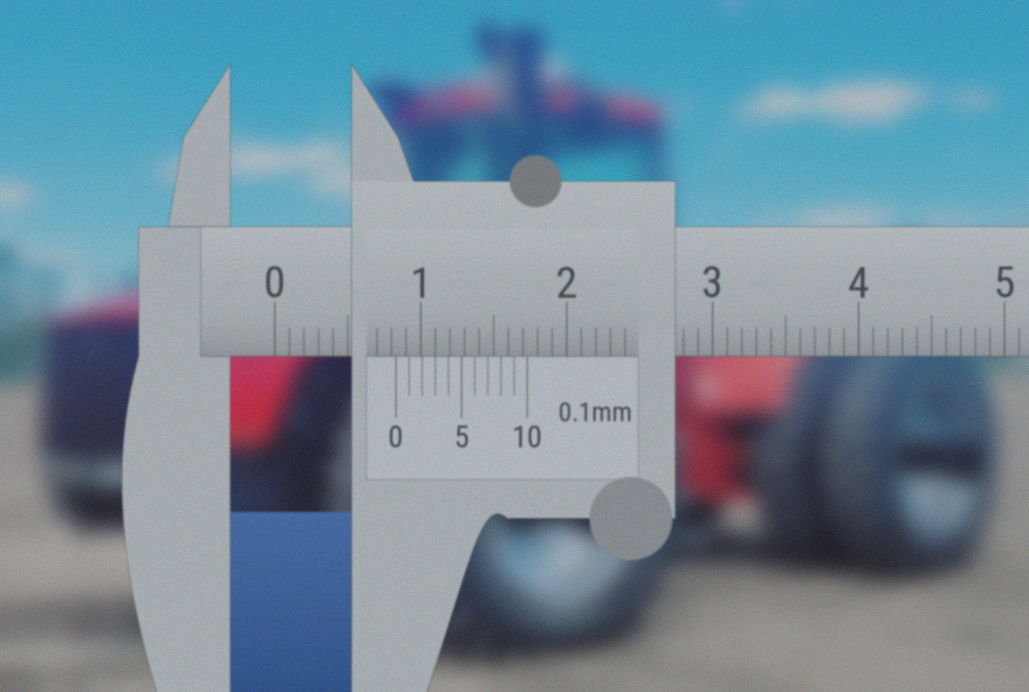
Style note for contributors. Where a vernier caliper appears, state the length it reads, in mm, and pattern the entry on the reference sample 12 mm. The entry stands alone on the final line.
8.3 mm
